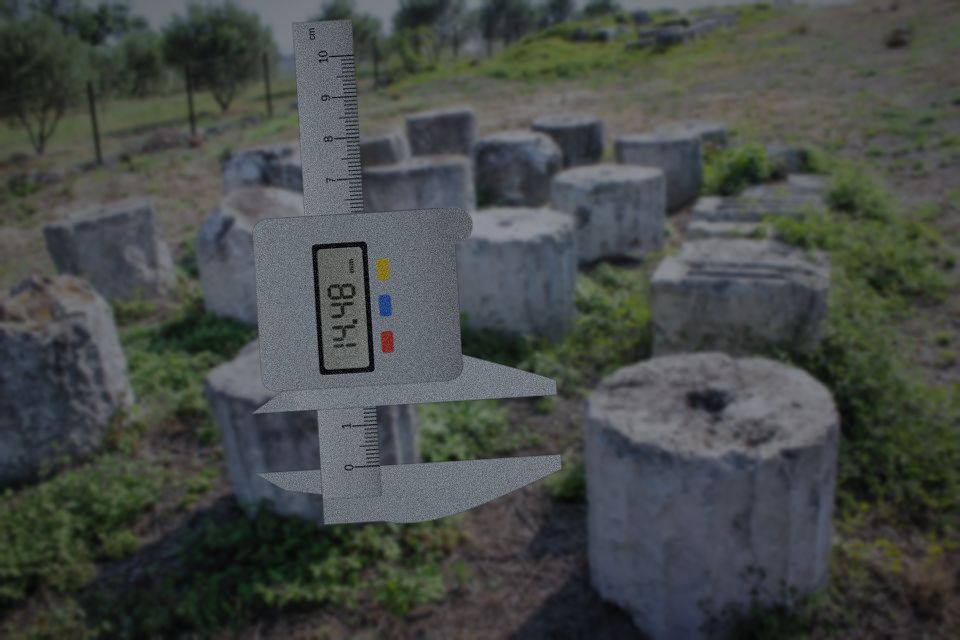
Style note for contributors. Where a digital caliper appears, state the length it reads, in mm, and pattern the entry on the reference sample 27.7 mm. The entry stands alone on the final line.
14.48 mm
